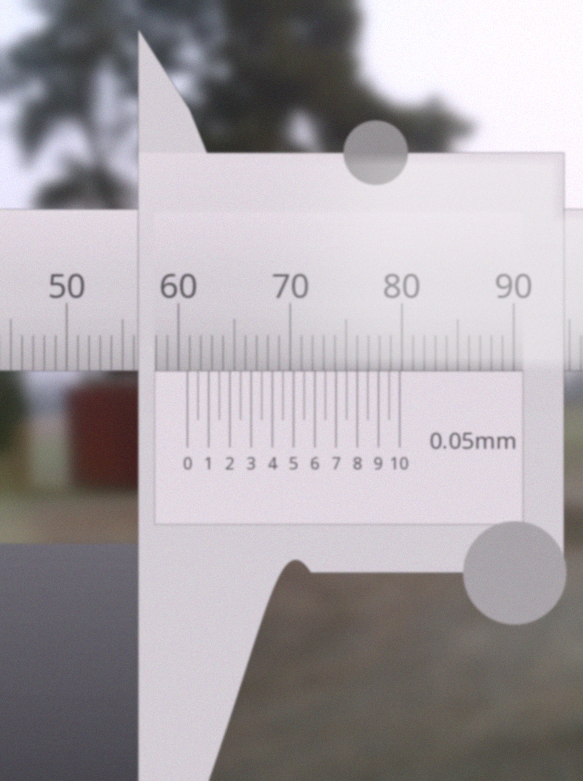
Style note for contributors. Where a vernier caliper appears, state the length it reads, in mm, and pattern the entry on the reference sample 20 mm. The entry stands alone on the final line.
60.8 mm
